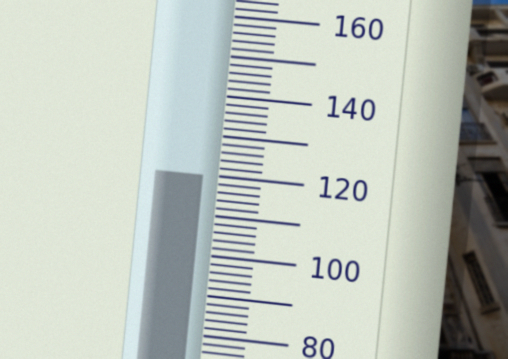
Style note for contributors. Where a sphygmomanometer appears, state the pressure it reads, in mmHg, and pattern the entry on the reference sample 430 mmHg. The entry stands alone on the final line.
120 mmHg
